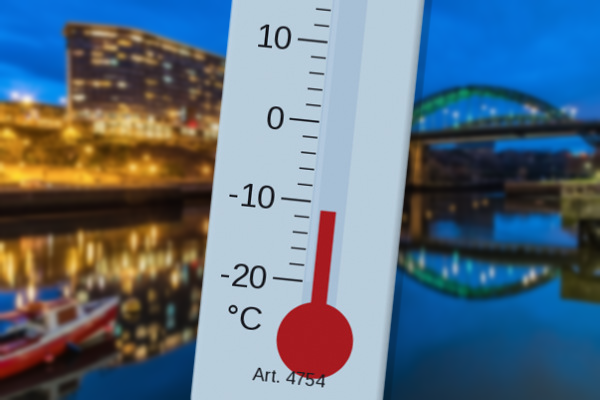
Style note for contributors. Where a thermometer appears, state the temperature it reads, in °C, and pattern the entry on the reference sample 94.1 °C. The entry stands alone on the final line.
-11 °C
